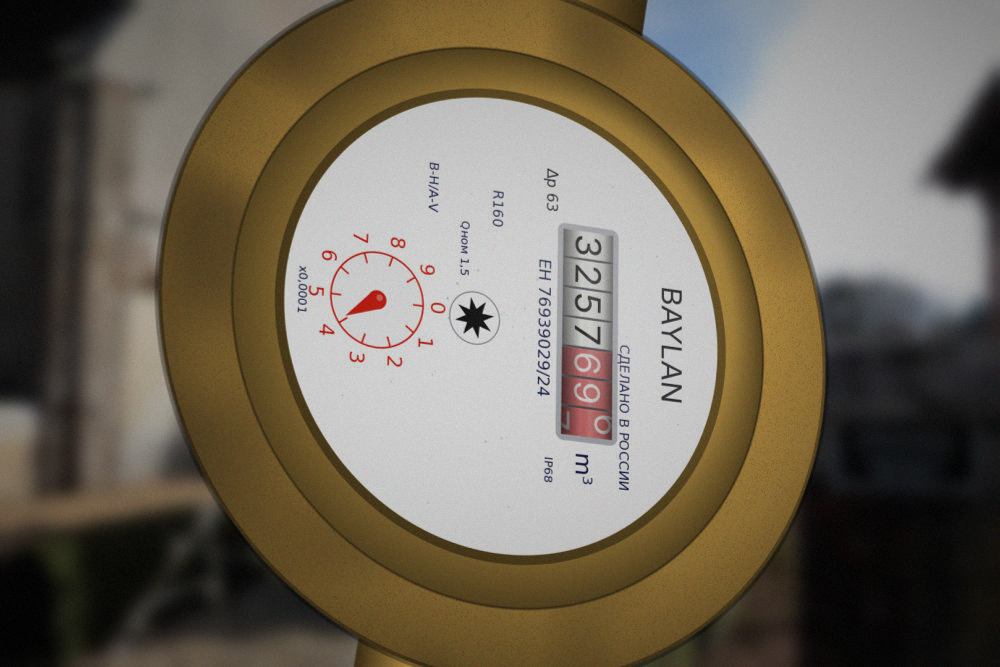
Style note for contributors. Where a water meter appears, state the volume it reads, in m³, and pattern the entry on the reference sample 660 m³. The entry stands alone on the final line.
3257.6964 m³
